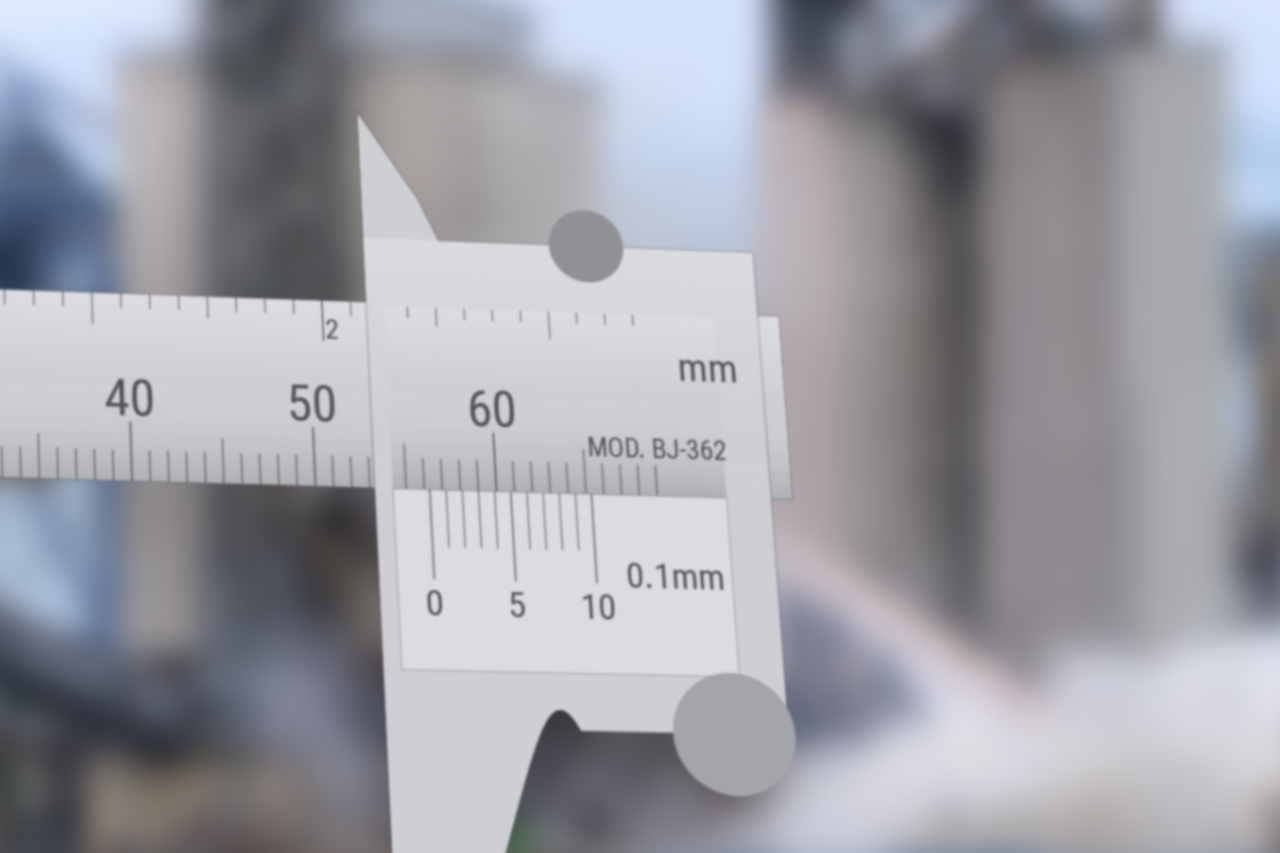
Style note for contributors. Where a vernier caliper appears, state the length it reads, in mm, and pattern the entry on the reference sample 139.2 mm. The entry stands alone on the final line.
56.3 mm
